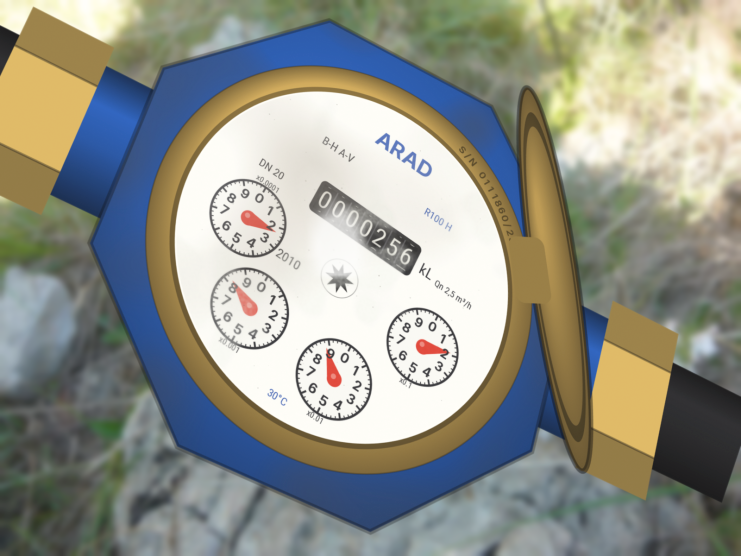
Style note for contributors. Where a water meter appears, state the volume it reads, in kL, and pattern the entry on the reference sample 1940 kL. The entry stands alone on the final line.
256.1882 kL
